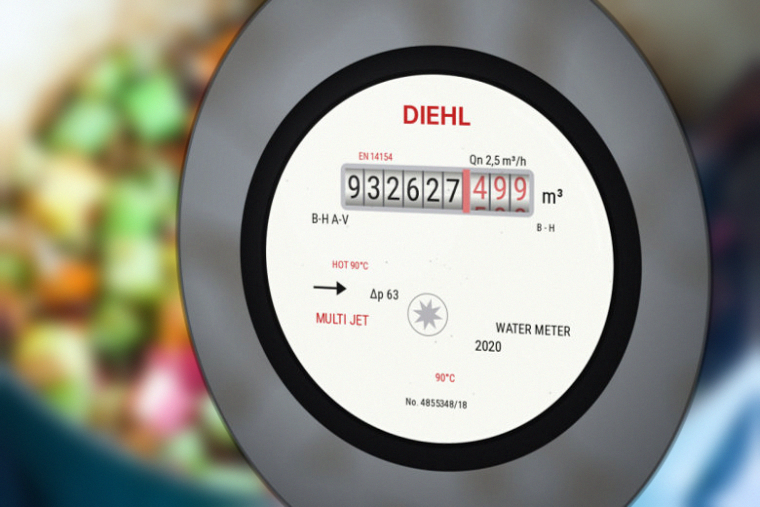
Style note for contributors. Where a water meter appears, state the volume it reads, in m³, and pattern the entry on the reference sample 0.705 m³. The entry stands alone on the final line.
932627.499 m³
